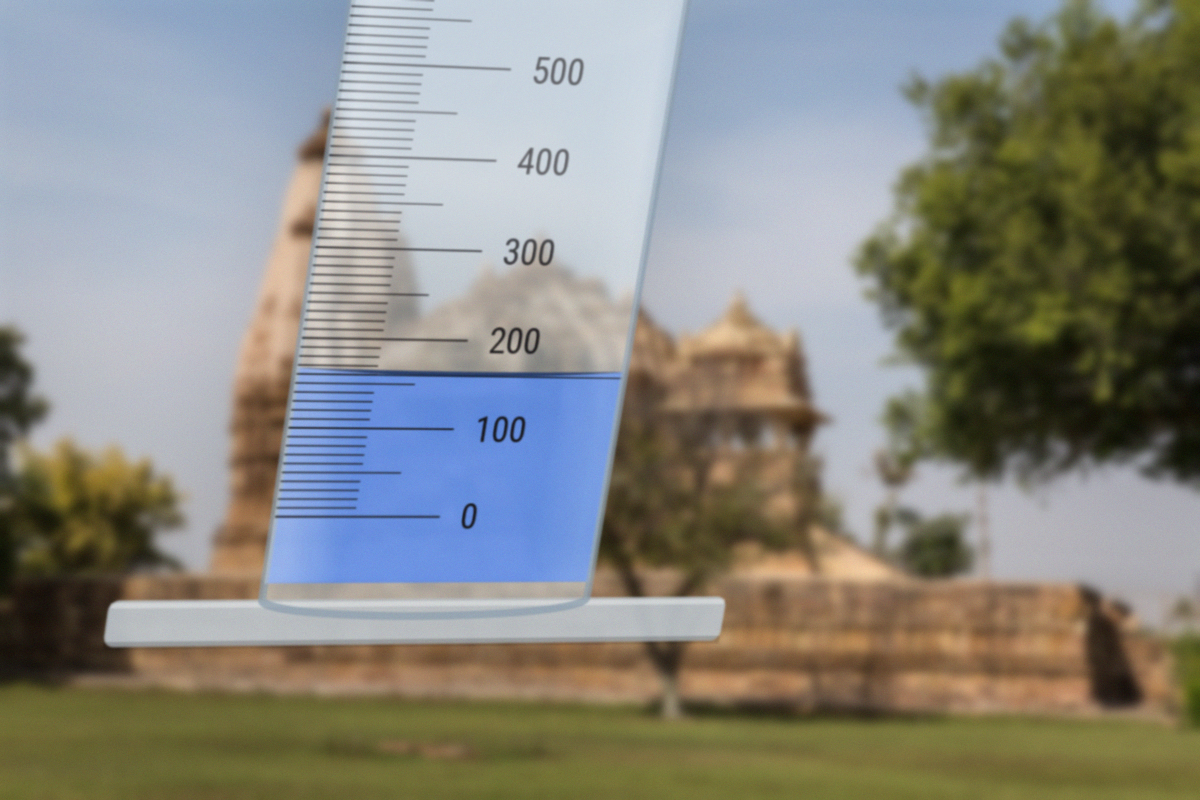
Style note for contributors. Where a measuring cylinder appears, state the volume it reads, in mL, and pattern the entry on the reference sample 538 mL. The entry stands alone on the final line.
160 mL
